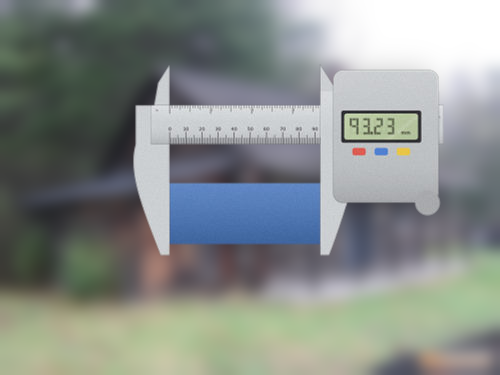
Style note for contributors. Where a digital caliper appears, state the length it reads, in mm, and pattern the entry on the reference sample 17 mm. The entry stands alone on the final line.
93.23 mm
